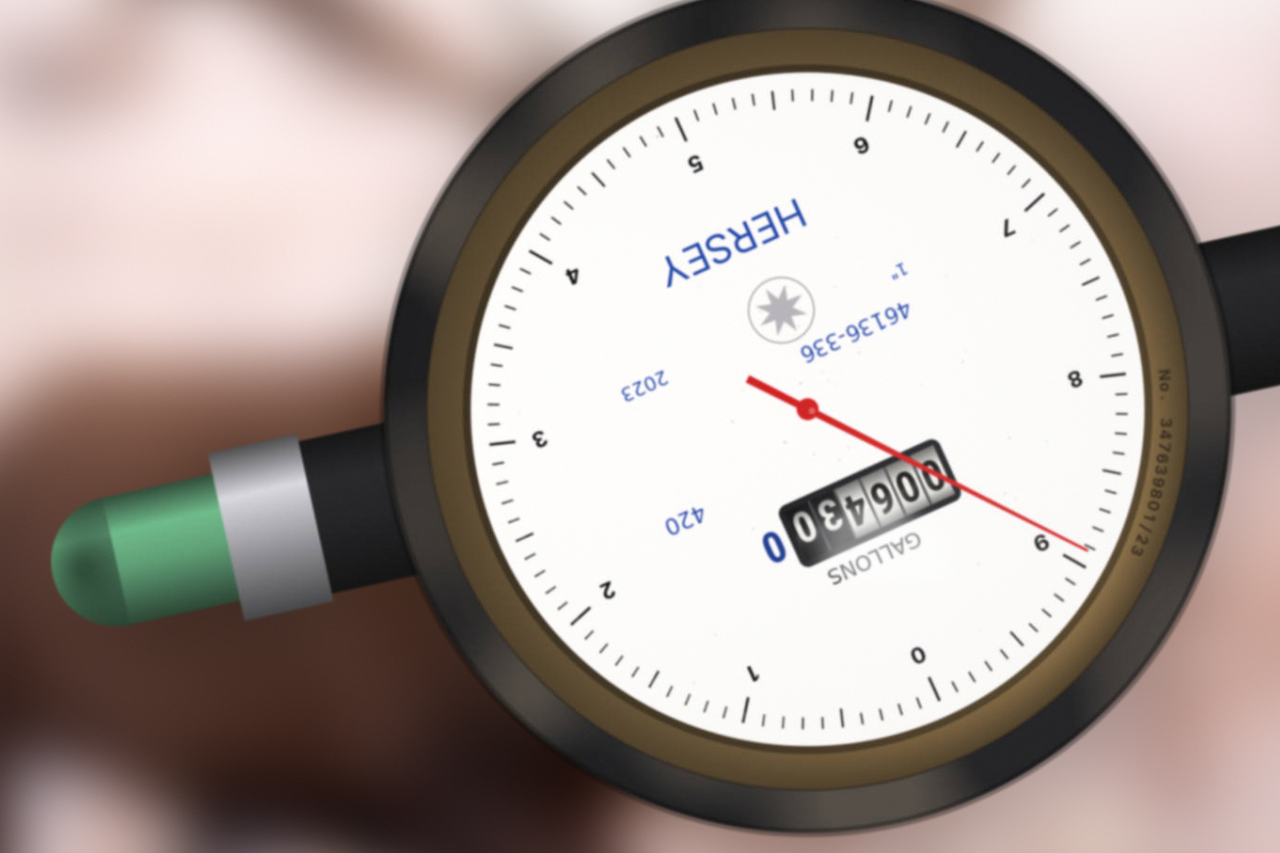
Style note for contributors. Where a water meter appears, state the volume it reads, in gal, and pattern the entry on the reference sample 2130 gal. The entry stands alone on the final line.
64298.9 gal
